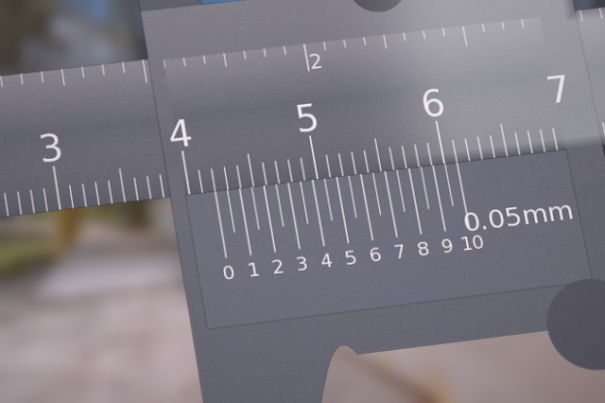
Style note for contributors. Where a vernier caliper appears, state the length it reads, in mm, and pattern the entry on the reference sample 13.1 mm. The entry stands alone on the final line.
42.0 mm
